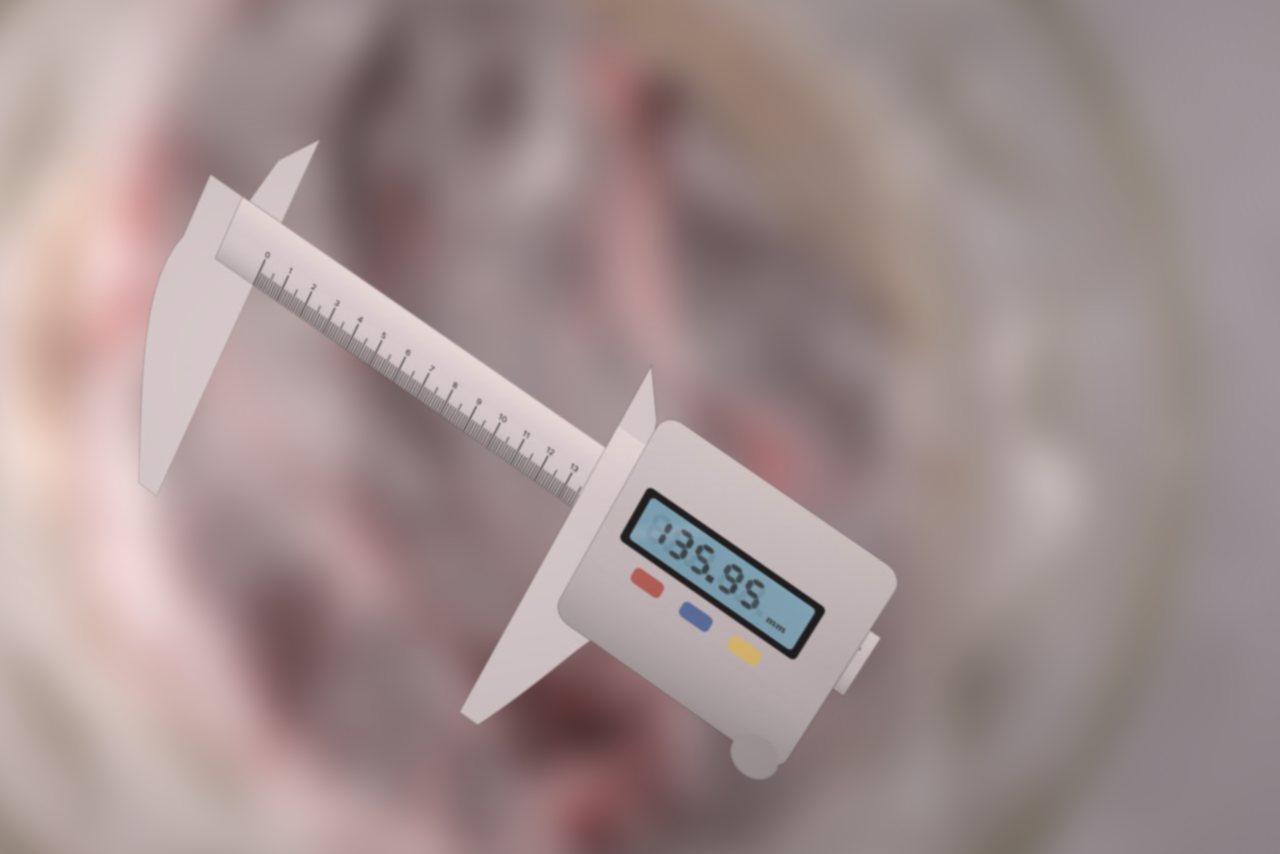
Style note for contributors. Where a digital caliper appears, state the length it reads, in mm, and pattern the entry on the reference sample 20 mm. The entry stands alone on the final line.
135.95 mm
